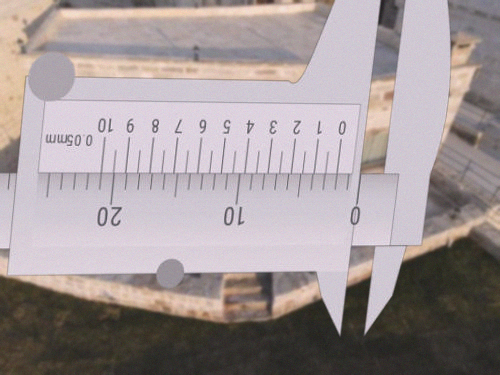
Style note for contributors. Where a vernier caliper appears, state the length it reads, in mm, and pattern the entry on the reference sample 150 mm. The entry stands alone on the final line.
2.0 mm
